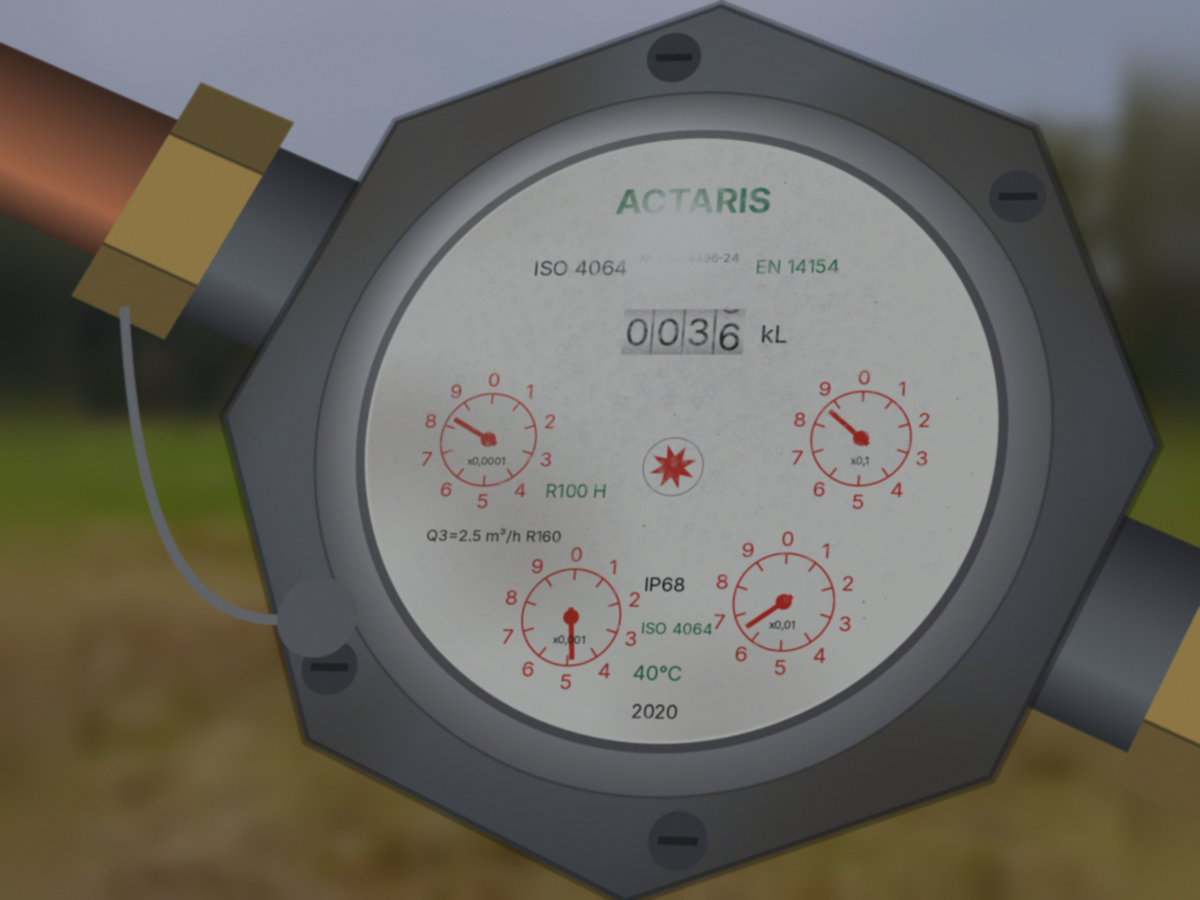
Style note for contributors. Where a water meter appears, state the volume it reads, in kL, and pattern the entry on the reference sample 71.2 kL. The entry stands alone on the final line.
35.8648 kL
